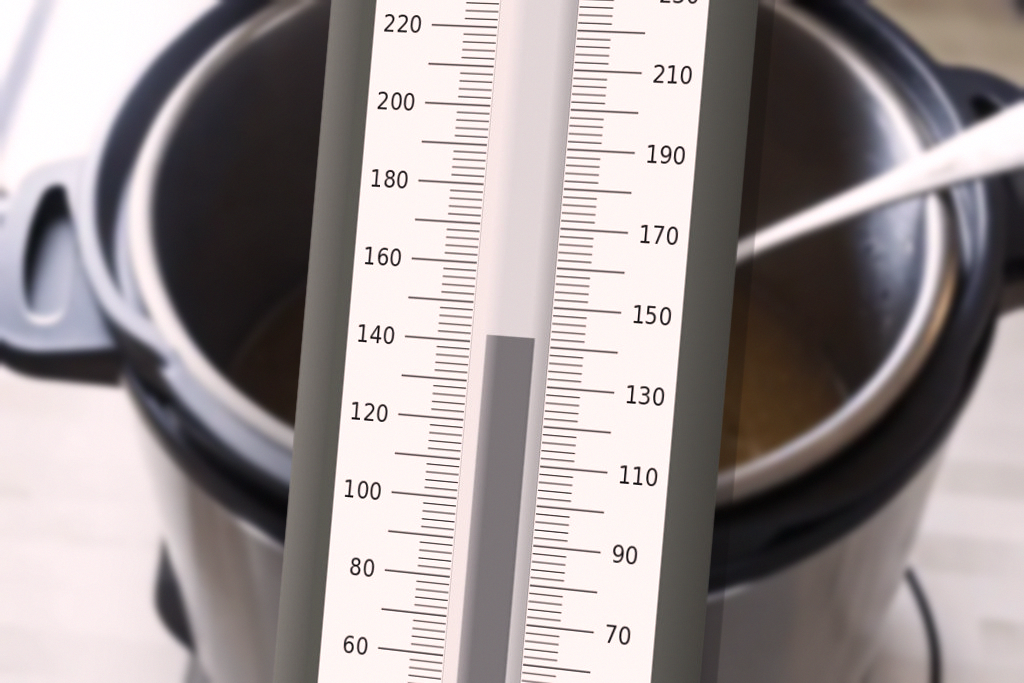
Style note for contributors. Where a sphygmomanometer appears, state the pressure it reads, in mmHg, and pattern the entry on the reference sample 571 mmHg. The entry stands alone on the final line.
142 mmHg
